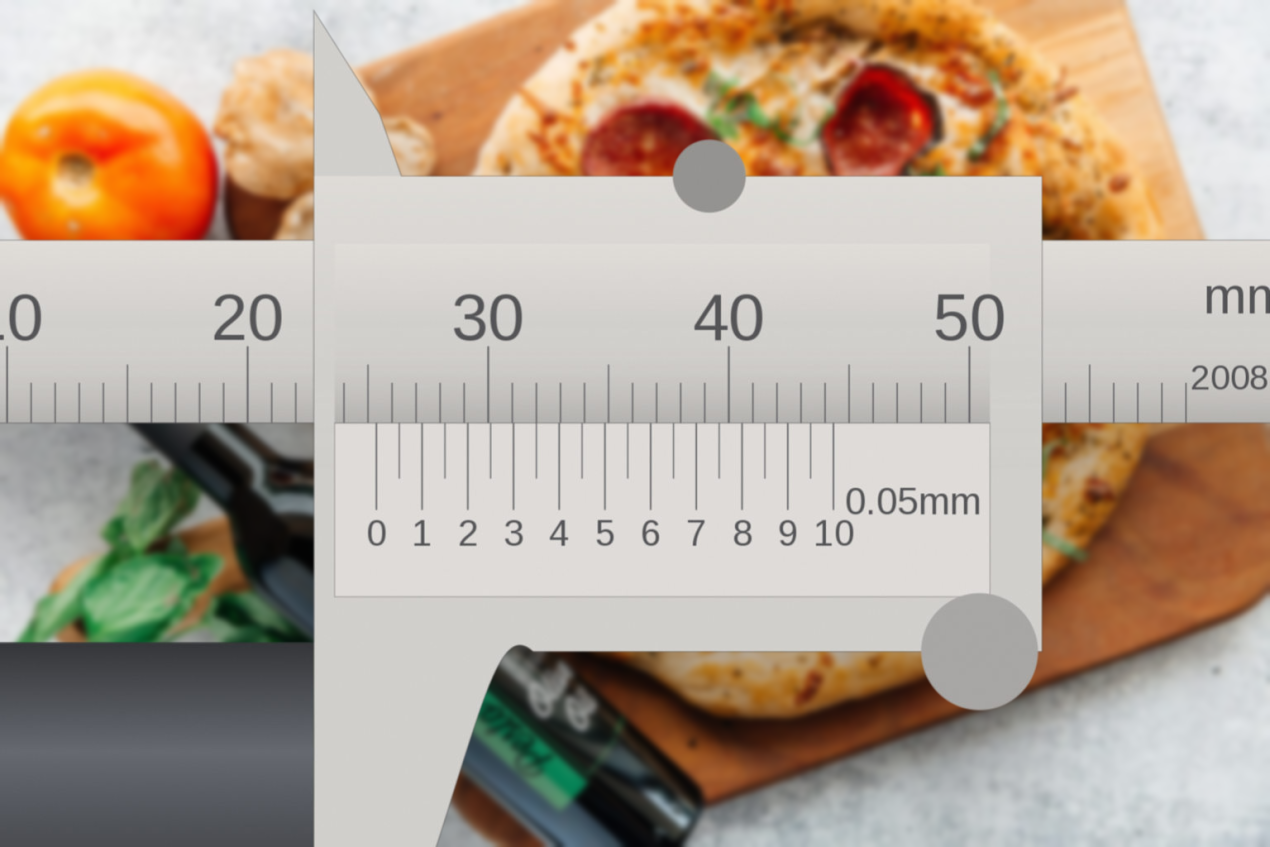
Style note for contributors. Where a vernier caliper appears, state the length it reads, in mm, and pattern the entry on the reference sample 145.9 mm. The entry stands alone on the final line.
25.35 mm
